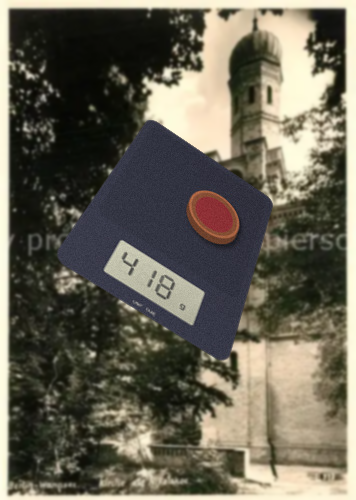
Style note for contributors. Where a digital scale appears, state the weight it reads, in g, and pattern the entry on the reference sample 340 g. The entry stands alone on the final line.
418 g
